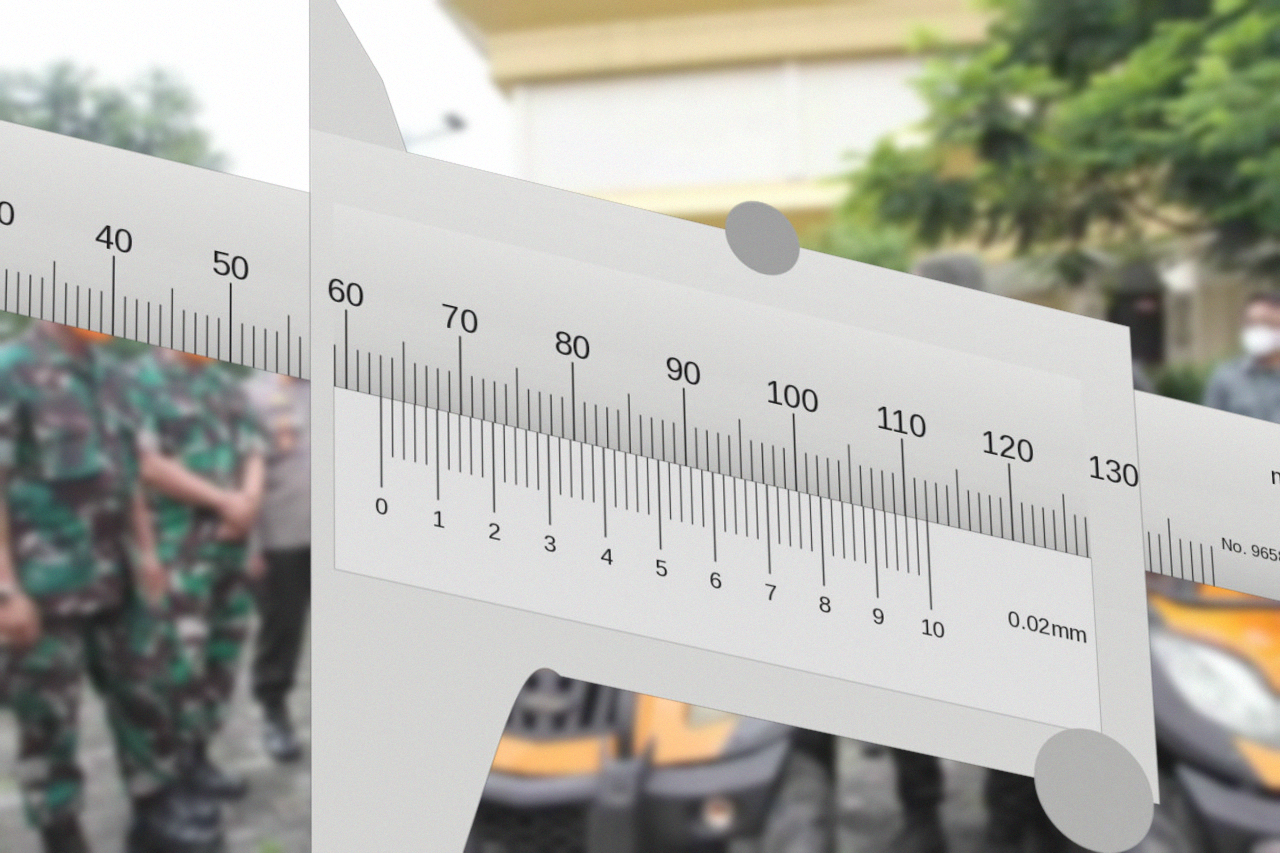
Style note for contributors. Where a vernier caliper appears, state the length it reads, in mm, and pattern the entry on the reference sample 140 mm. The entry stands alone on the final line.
63.0 mm
